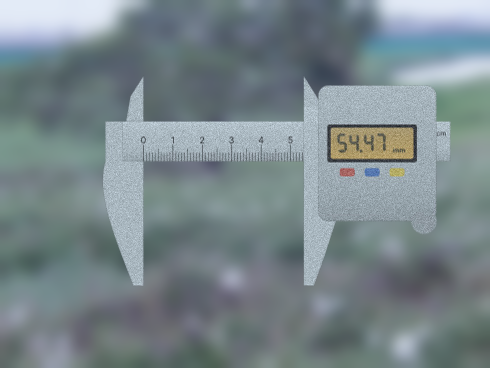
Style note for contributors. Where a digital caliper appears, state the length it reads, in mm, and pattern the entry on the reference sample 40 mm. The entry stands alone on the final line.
54.47 mm
